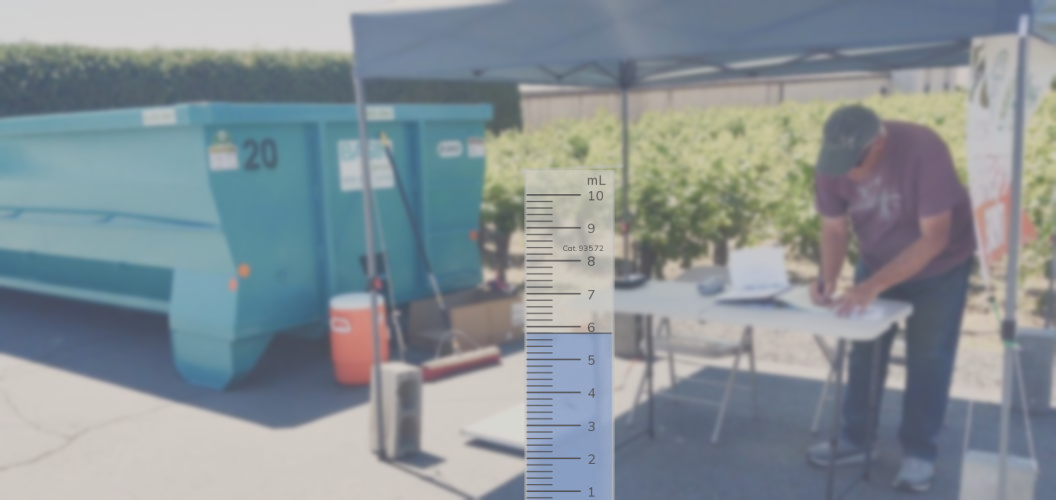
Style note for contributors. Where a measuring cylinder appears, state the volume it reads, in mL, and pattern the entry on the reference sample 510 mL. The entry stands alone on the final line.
5.8 mL
